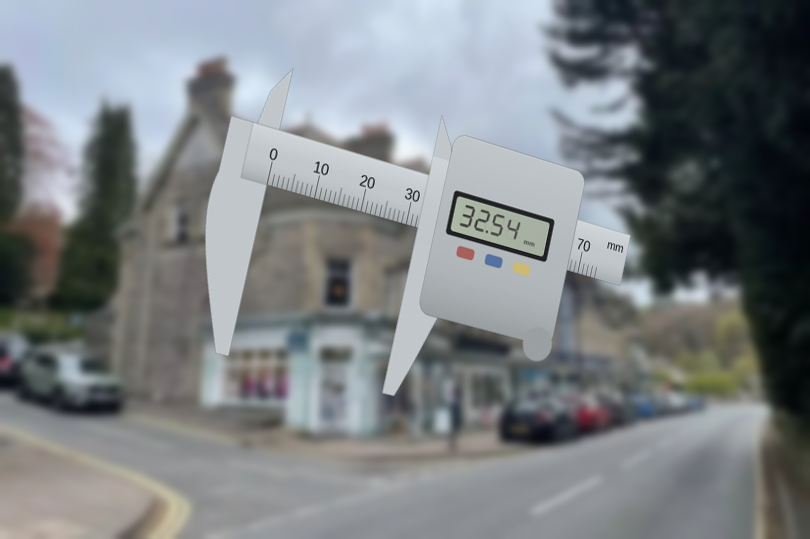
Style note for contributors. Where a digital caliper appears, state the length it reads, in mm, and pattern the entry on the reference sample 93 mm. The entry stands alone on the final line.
32.54 mm
